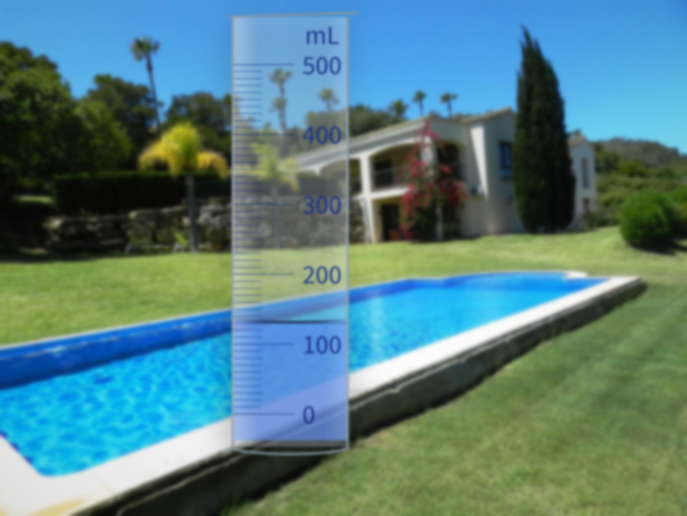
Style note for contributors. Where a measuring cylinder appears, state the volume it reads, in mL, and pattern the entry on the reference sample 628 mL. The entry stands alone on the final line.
130 mL
